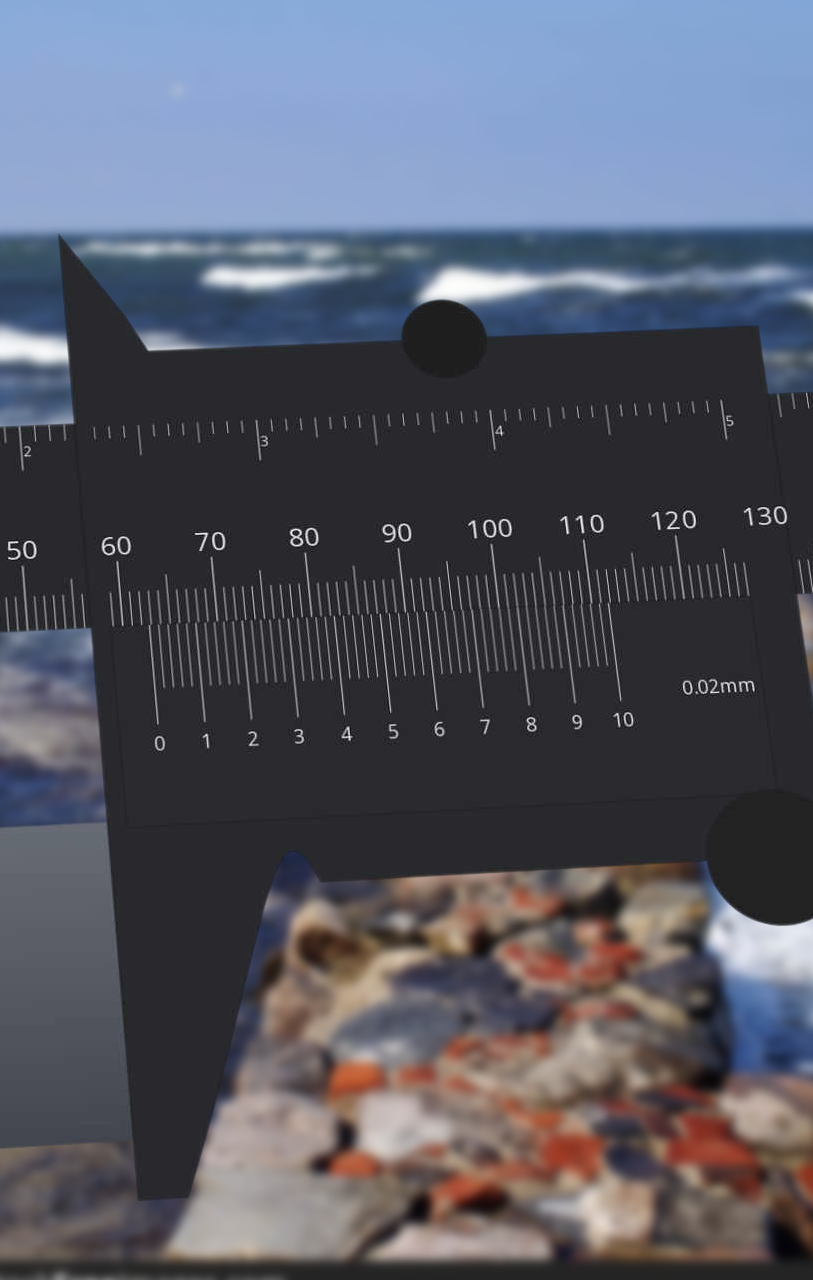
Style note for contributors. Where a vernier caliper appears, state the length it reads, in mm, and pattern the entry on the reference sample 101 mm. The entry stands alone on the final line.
62.8 mm
